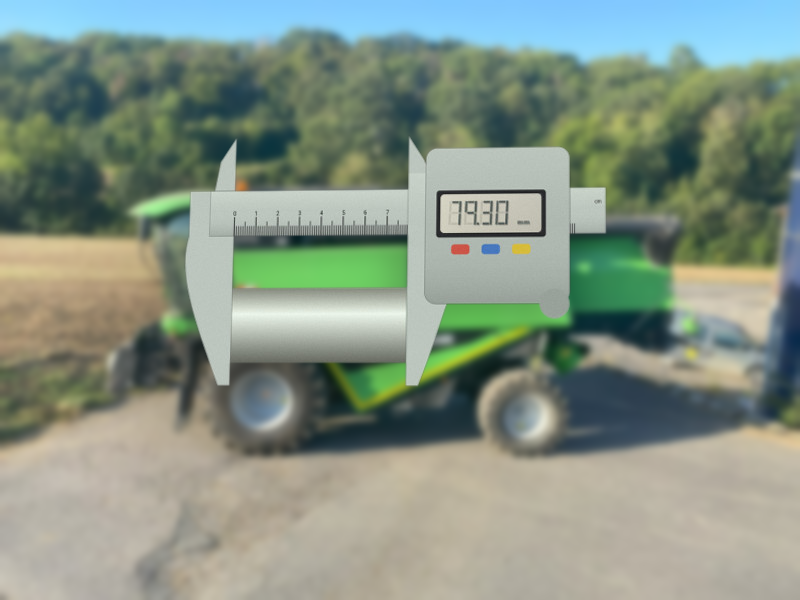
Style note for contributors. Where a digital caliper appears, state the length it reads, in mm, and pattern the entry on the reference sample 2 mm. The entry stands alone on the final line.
79.30 mm
